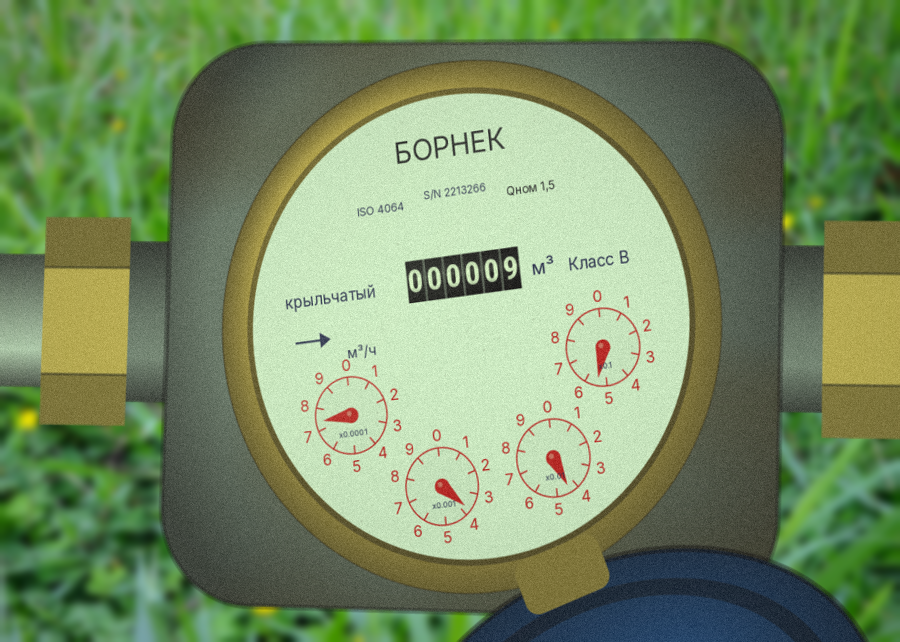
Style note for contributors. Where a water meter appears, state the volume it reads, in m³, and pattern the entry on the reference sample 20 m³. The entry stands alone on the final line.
9.5437 m³
